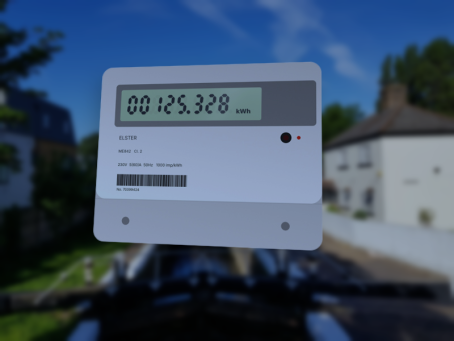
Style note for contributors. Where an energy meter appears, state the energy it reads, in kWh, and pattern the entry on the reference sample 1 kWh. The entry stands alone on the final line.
125.328 kWh
